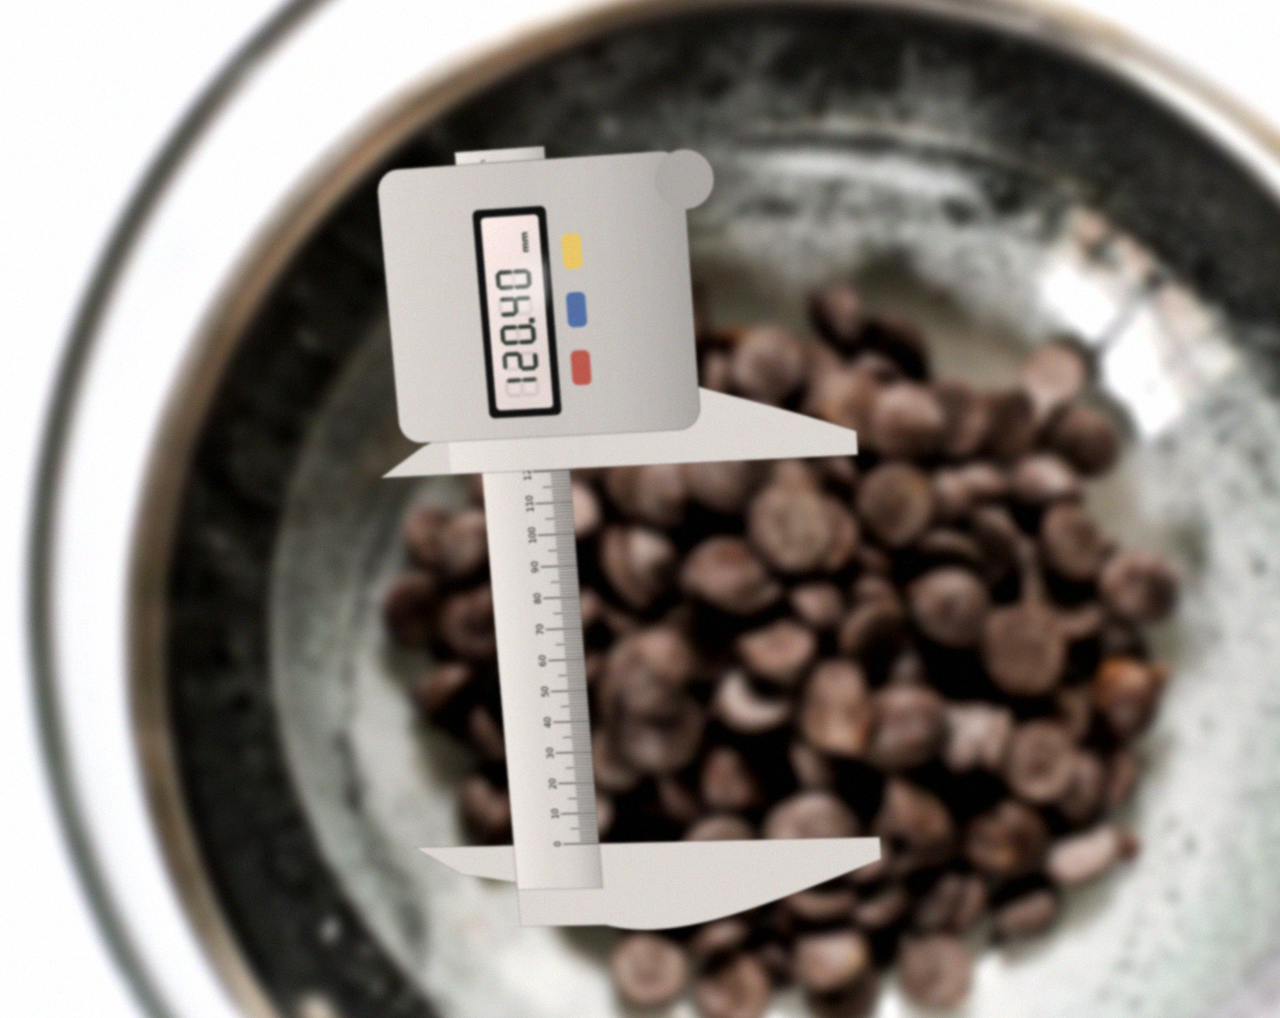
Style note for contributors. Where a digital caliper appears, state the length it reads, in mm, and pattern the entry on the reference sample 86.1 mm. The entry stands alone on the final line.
120.40 mm
